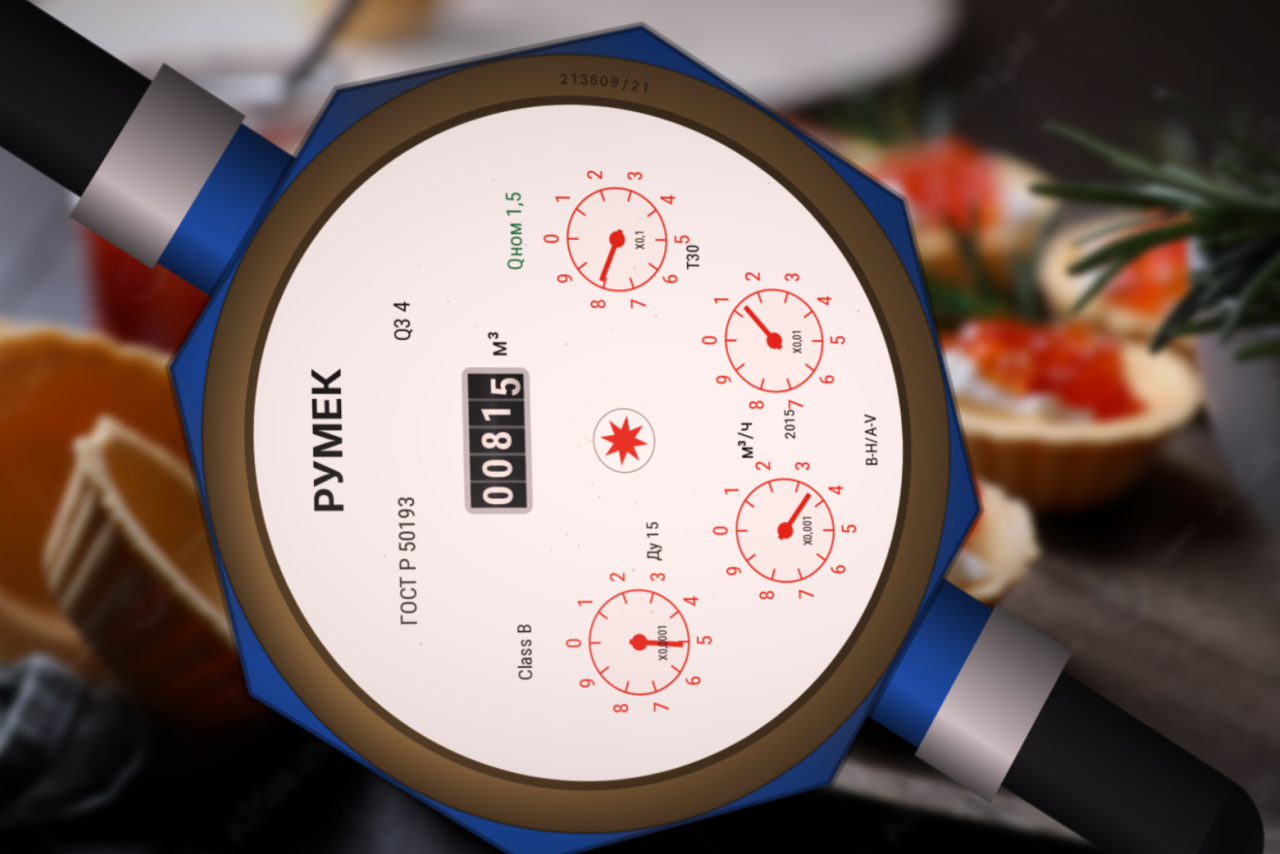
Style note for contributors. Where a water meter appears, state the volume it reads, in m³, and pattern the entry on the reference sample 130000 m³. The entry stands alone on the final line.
814.8135 m³
